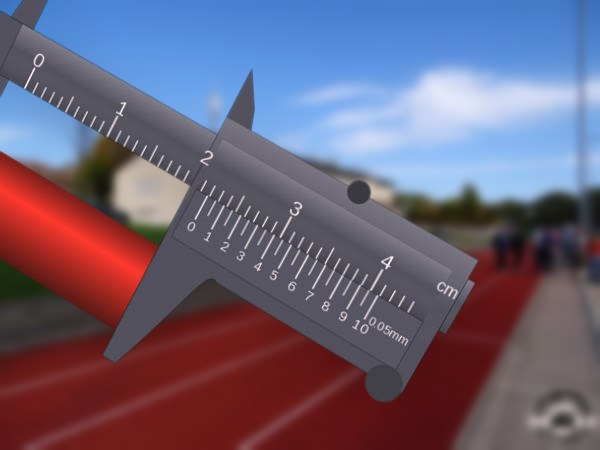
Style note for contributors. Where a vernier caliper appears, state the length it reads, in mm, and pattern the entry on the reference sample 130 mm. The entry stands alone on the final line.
21.8 mm
